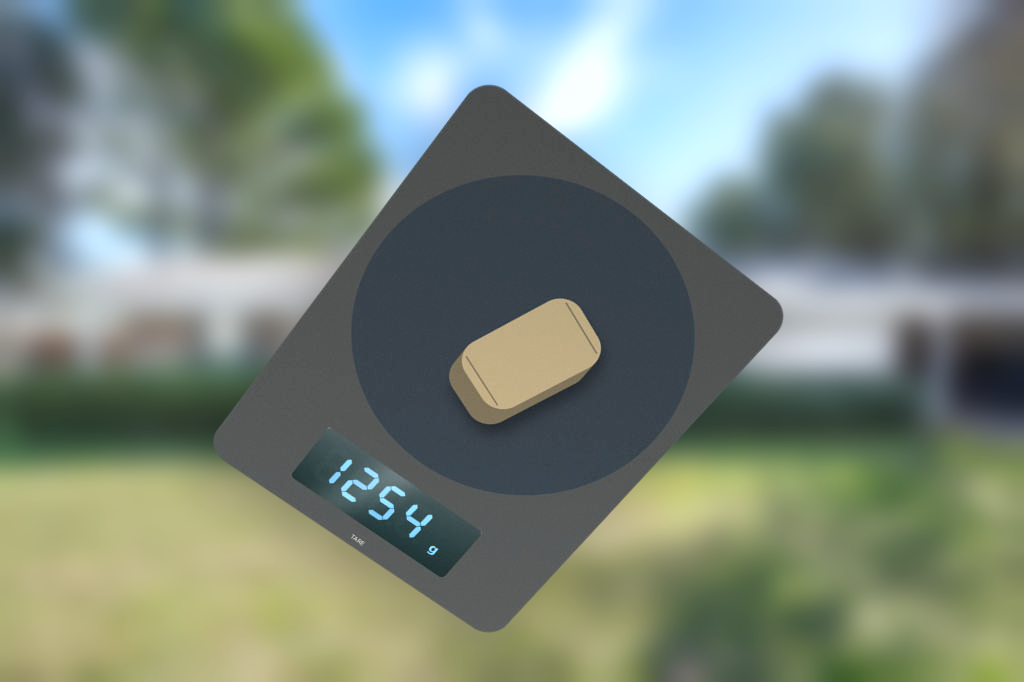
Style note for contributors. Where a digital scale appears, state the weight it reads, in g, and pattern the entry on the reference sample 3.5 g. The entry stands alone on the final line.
1254 g
